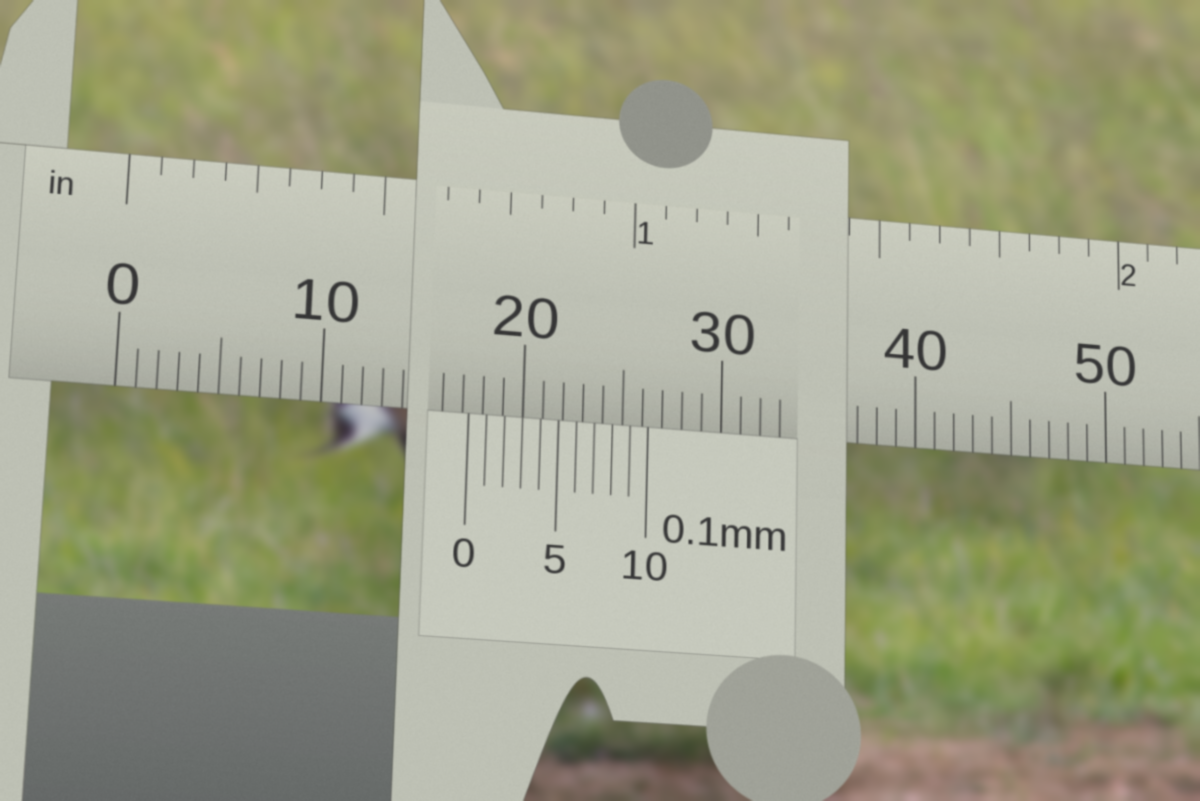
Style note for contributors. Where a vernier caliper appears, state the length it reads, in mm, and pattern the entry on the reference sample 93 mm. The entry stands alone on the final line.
17.3 mm
